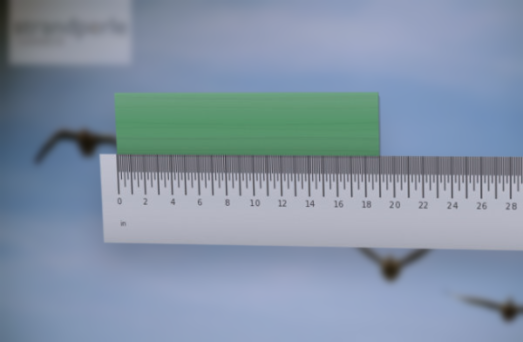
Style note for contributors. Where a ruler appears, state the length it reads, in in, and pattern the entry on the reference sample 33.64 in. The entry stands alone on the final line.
19 in
